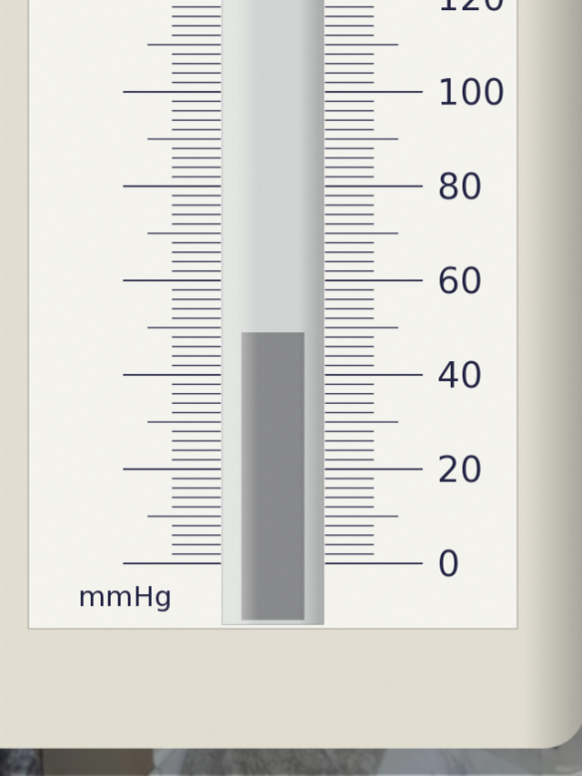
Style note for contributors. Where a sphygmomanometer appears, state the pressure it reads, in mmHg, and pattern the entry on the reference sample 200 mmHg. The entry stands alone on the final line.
49 mmHg
